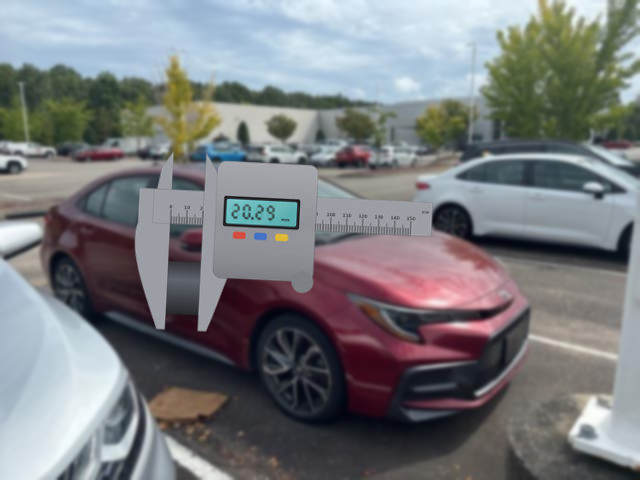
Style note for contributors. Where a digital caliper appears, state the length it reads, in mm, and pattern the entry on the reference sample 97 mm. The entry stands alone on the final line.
20.29 mm
